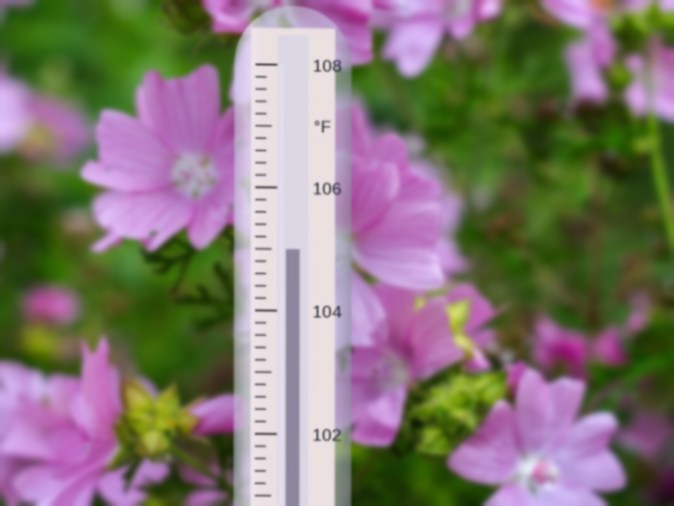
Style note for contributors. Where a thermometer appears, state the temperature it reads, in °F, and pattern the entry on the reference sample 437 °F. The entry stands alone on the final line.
105 °F
